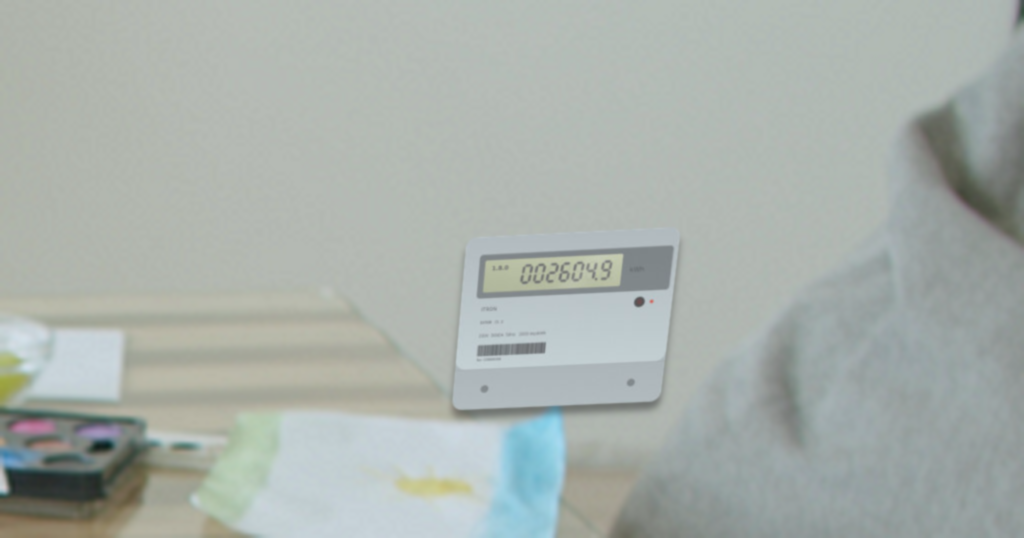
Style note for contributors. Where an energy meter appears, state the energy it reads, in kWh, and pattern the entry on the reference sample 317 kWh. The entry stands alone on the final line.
2604.9 kWh
